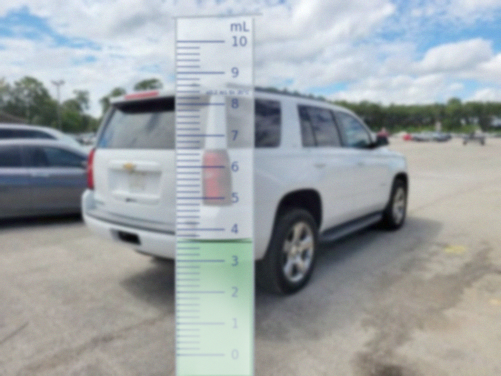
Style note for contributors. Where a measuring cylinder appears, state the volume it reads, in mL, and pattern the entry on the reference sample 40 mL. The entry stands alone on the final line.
3.6 mL
